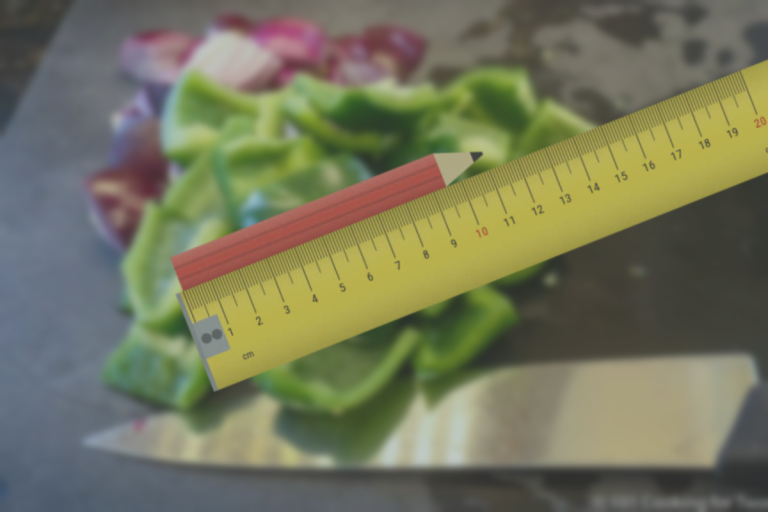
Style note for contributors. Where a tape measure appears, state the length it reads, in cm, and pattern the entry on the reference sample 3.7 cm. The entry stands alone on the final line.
11 cm
